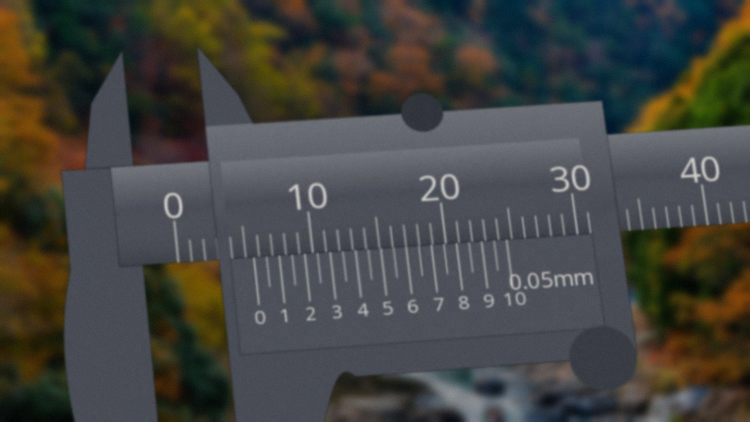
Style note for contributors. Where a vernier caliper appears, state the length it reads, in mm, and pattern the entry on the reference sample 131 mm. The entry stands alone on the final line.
5.6 mm
